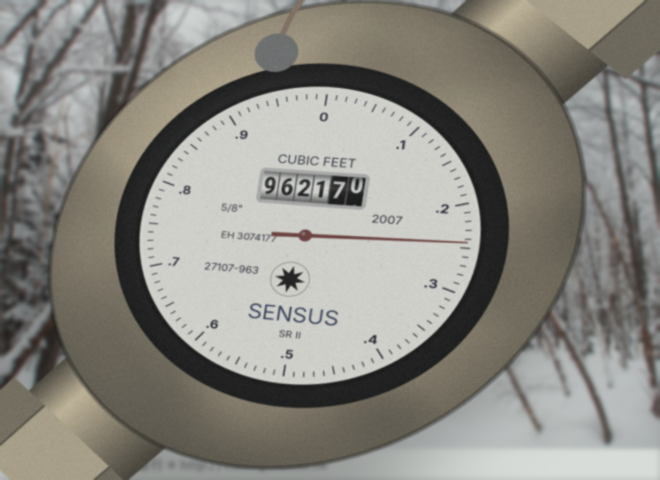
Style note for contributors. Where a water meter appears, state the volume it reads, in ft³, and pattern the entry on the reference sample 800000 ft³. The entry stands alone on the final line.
962170.24 ft³
